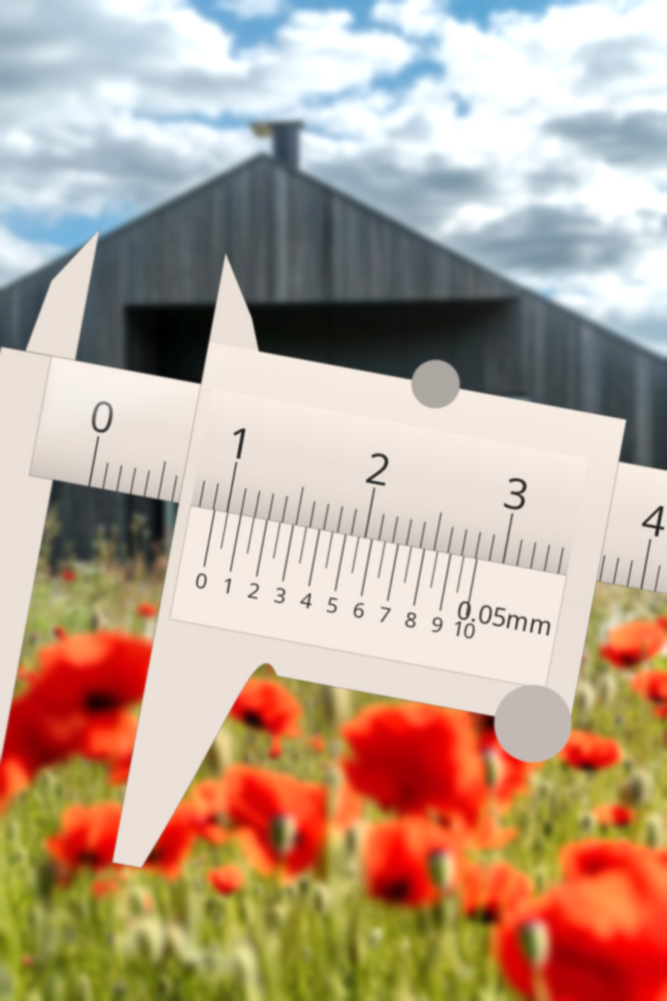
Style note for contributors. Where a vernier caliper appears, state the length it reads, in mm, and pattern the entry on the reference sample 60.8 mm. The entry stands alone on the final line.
9.1 mm
